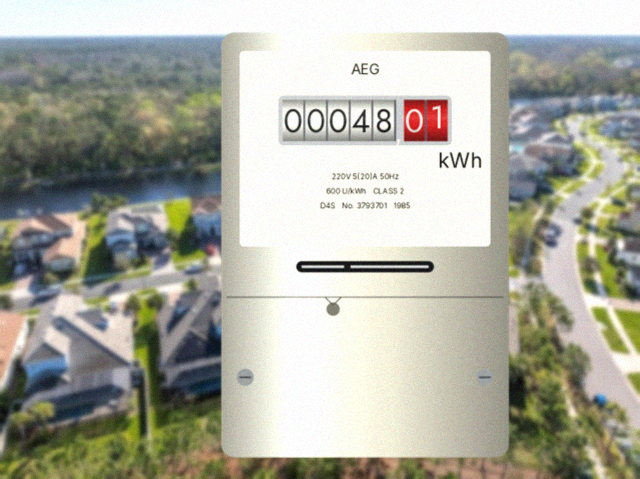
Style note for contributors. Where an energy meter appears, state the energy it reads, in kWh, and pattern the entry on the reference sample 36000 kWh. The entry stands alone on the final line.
48.01 kWh
